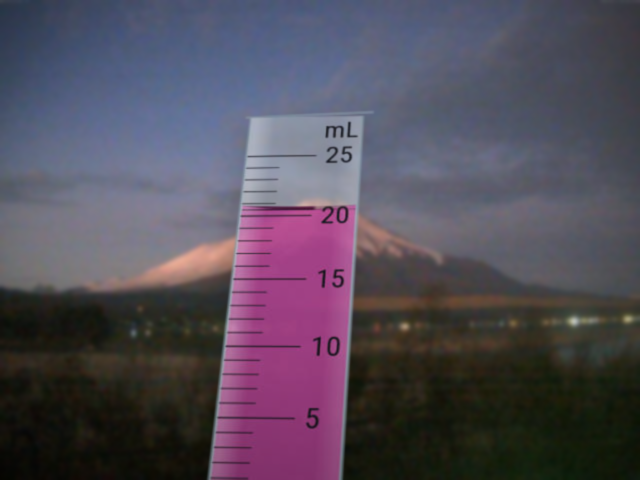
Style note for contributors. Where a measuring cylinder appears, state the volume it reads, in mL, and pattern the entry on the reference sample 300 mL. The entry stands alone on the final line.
20.5 mL
